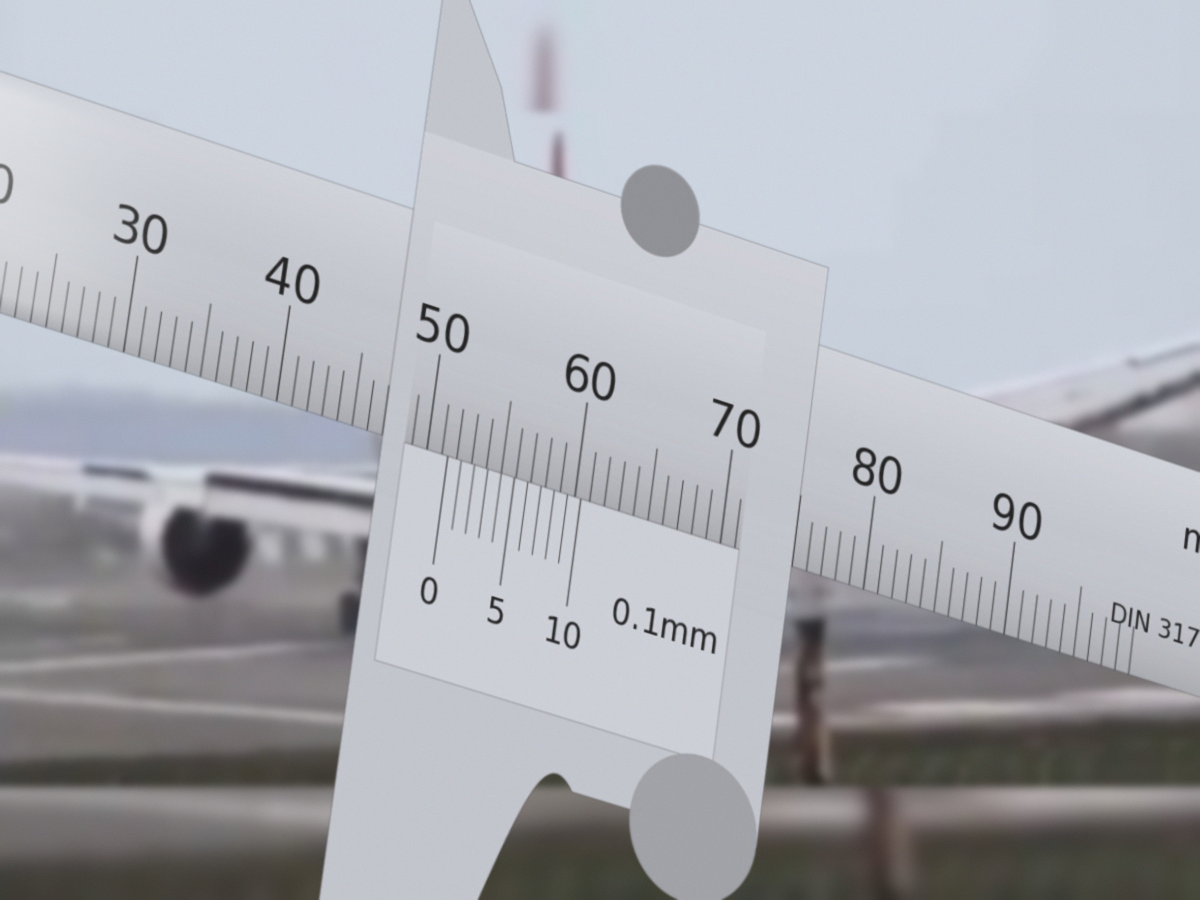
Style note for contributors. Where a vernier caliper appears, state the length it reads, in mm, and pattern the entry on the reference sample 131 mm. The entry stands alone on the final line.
51.4 mm
